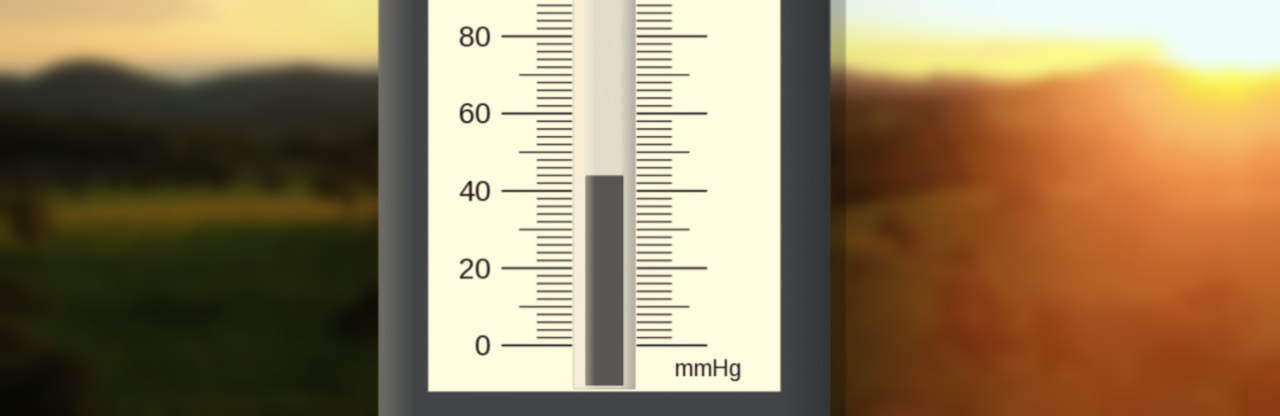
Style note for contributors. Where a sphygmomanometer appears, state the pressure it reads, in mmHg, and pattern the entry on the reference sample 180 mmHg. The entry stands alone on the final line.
44 mmHg
